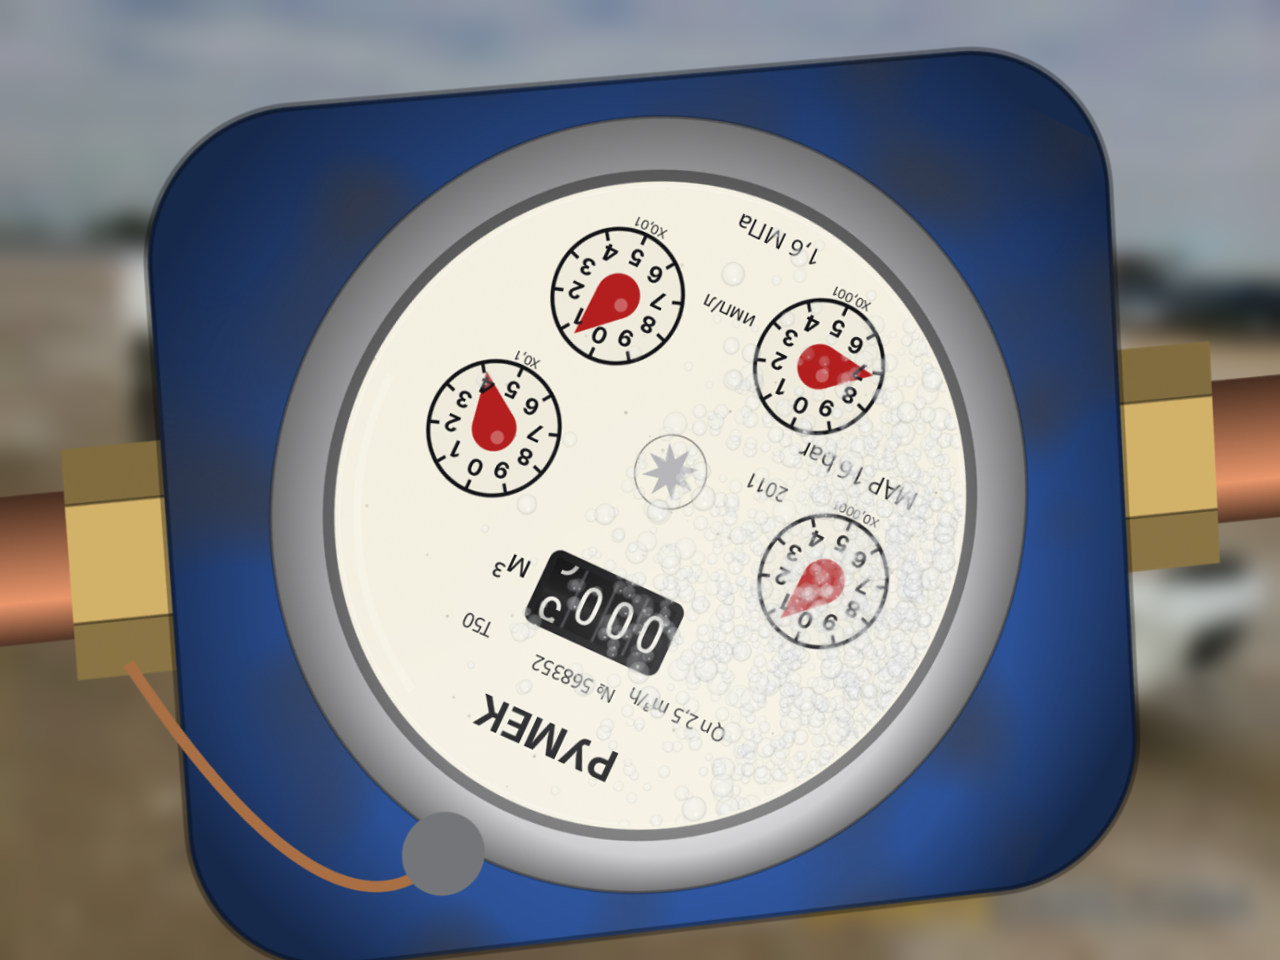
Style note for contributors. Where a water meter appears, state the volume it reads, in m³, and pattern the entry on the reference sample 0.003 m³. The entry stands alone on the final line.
5.4070 m³
